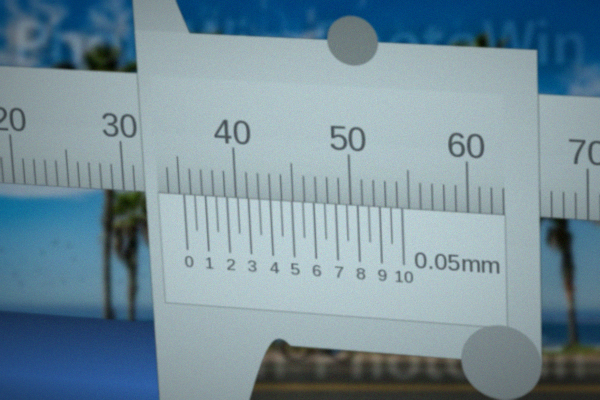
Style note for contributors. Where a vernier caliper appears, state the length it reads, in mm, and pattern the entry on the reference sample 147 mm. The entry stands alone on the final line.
35.4 mm
